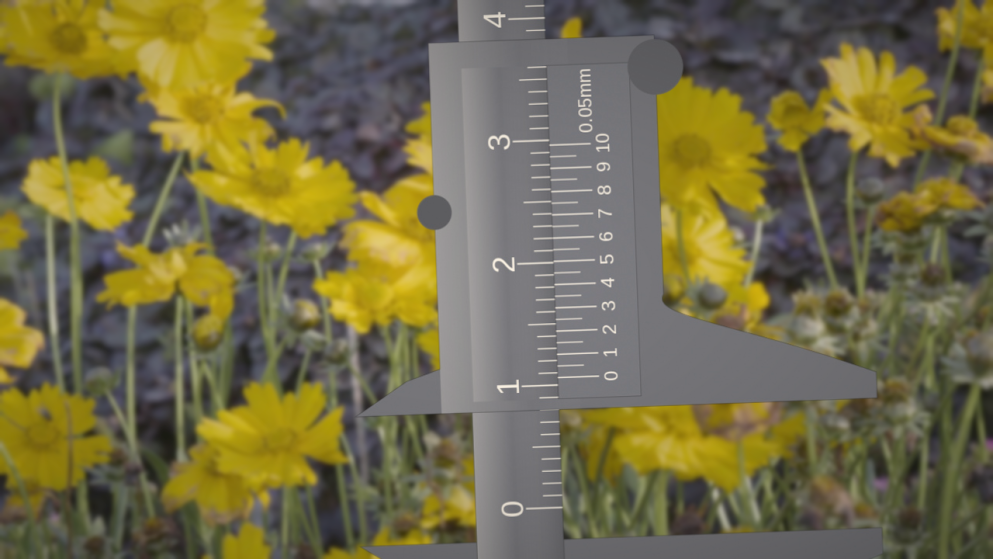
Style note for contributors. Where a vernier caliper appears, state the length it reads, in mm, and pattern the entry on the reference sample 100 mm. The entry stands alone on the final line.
10.6 mm
